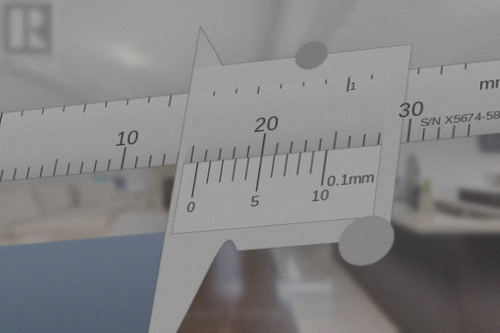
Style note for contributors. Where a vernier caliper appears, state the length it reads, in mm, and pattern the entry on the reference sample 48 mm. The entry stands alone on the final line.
15.5 mm
